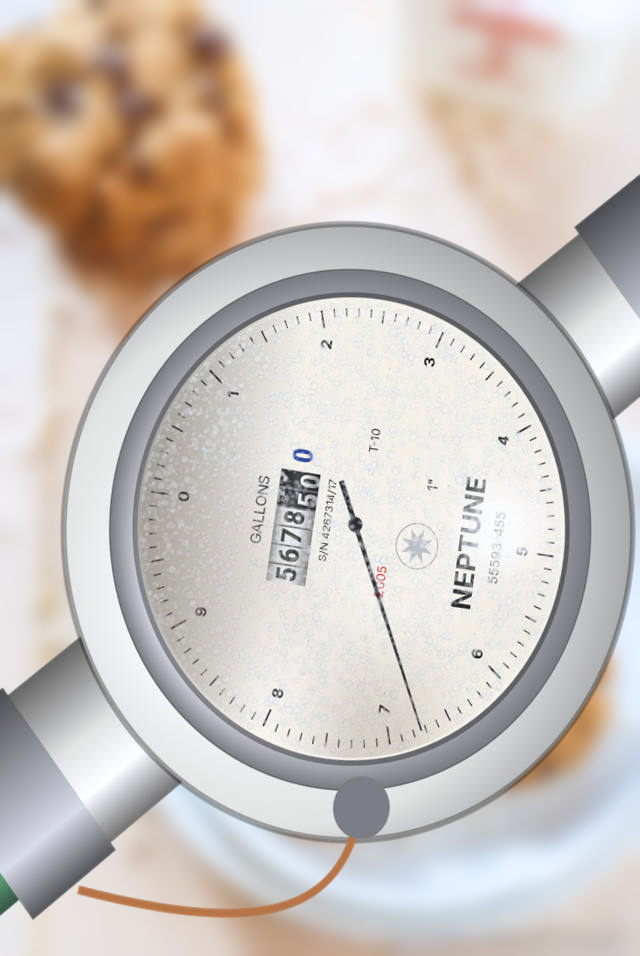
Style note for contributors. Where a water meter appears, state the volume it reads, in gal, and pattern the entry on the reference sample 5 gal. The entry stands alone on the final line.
5678496.7 gal
